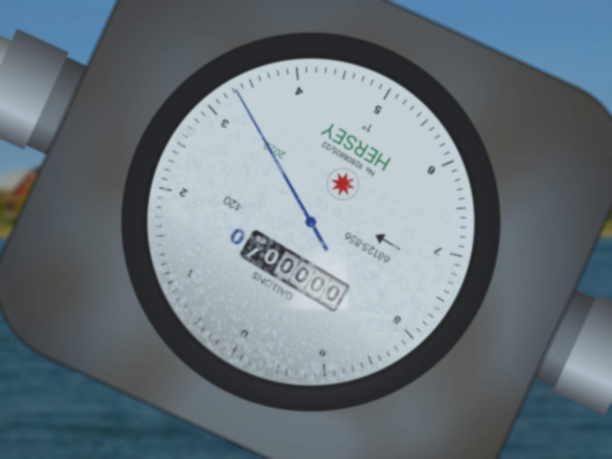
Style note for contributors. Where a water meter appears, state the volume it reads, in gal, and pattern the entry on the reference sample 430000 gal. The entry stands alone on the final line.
73.3 gal
